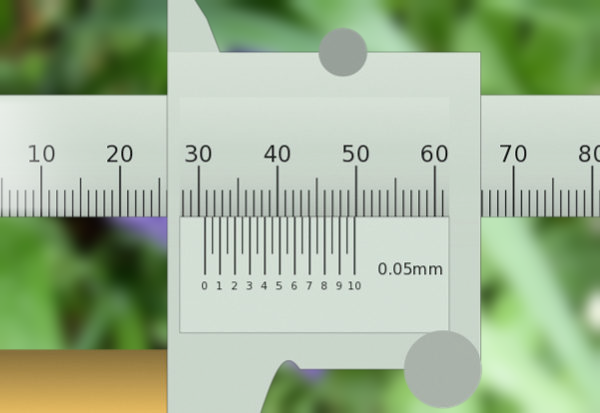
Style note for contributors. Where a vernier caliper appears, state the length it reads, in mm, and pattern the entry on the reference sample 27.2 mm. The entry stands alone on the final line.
30.8 mm
